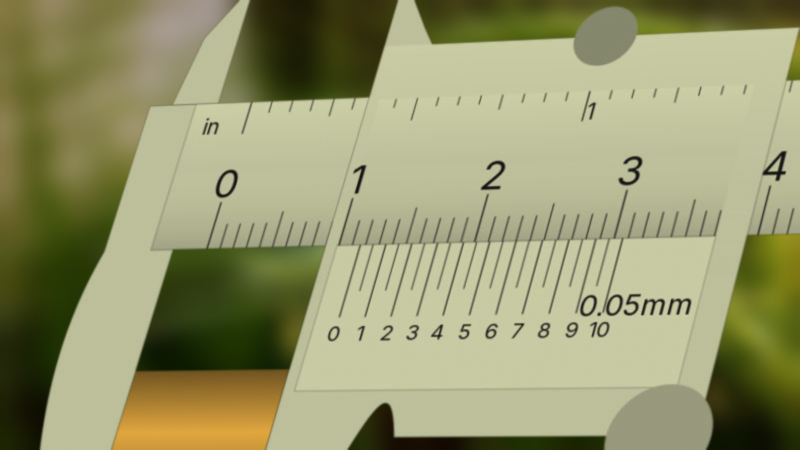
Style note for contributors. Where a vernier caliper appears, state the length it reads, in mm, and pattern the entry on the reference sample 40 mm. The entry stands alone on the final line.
11.6 mm
